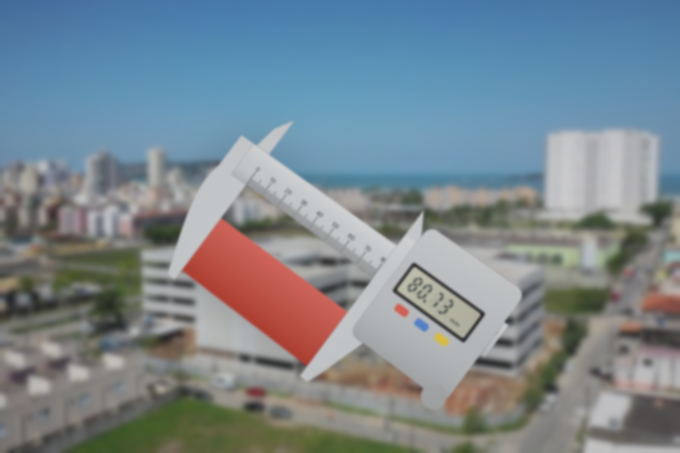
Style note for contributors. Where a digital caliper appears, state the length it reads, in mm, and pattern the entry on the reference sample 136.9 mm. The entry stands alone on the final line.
80.73 mm
